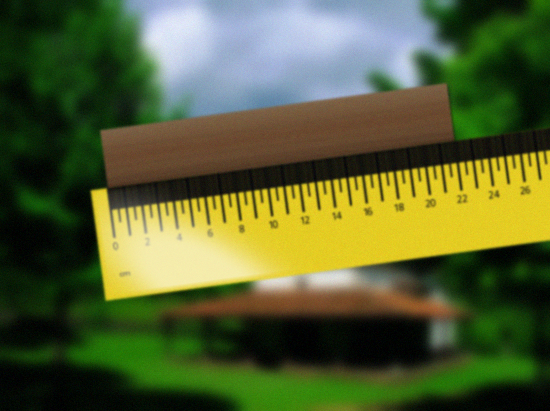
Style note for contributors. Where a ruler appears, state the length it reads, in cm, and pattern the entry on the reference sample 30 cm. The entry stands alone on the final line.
22 cm
